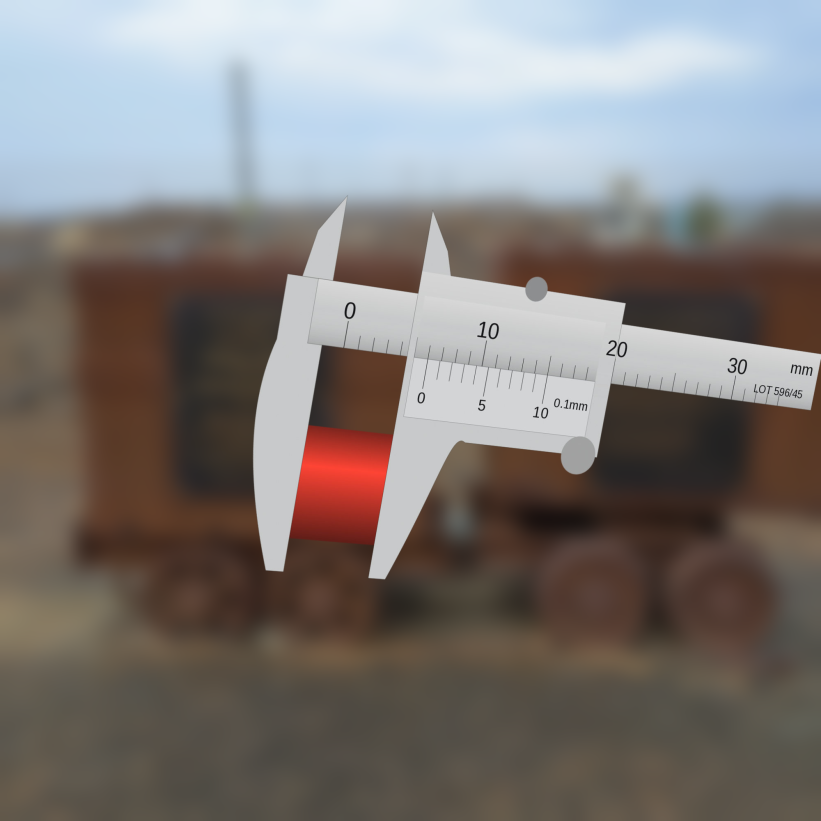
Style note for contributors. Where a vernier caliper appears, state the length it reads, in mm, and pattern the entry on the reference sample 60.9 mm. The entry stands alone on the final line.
6.0 mm
